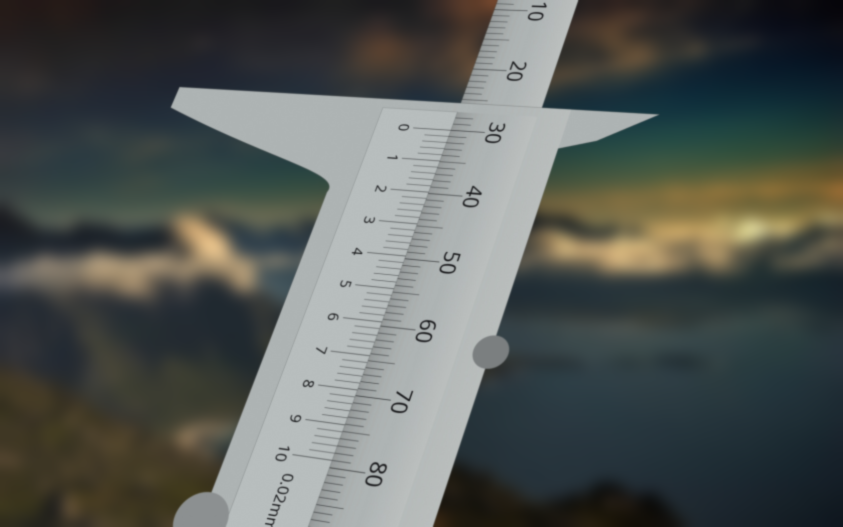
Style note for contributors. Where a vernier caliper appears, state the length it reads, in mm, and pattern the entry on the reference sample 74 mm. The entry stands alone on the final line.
30.0 mm
